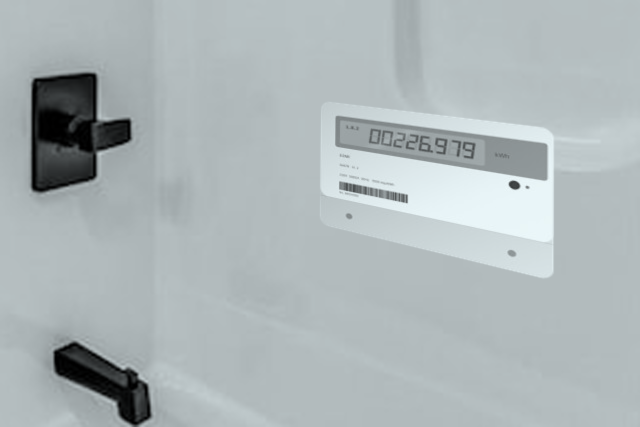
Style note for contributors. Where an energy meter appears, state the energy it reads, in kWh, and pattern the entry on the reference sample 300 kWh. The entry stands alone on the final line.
226.979 kWh
